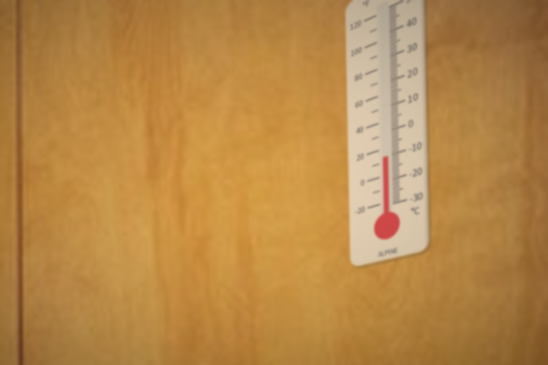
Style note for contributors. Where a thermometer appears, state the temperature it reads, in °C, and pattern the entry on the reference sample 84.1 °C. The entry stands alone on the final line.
-10 °C
